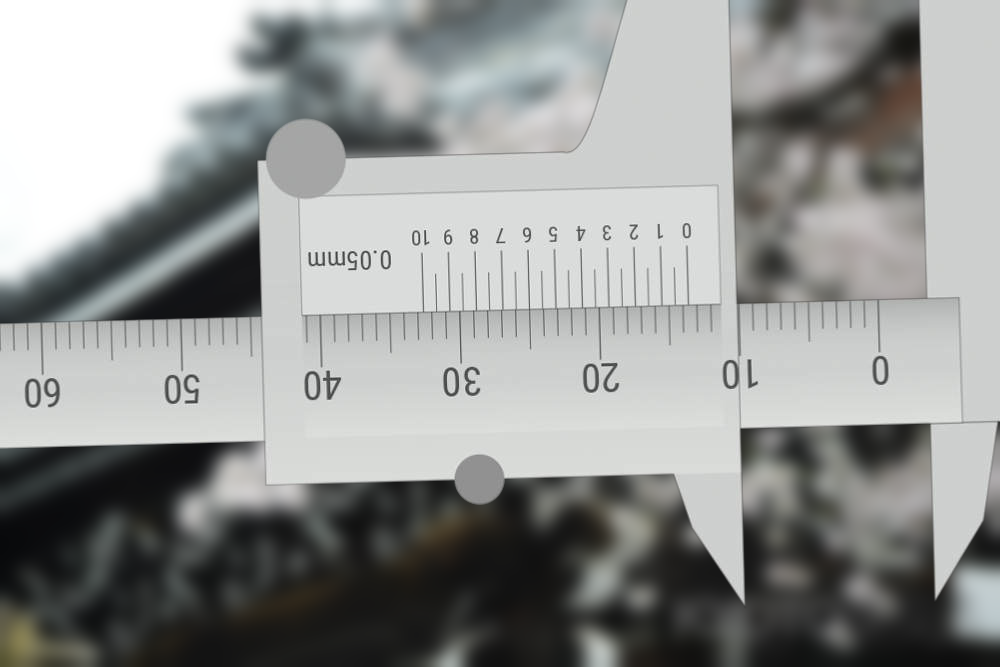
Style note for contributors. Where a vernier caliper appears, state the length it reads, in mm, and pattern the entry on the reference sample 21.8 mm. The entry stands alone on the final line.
13.6 mm
